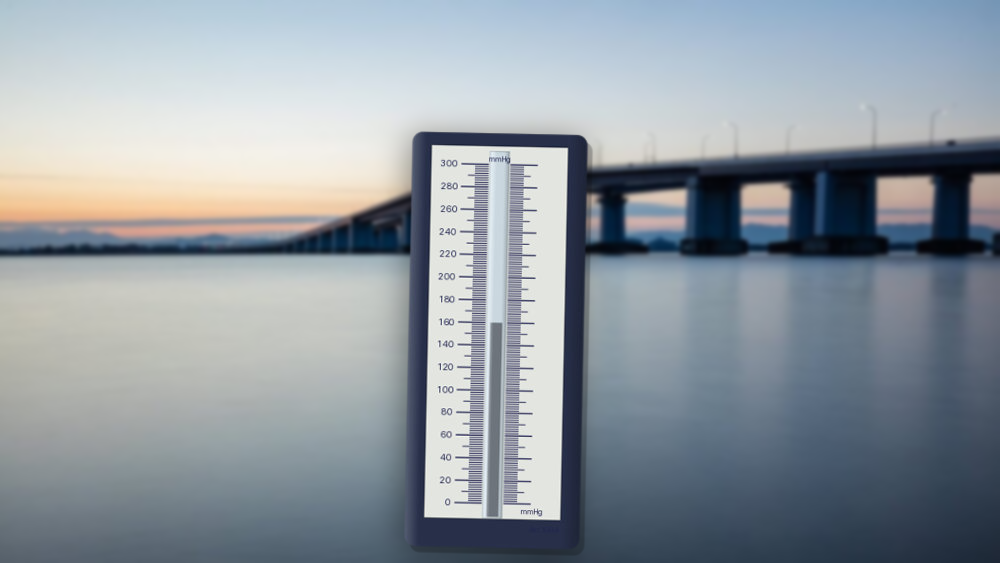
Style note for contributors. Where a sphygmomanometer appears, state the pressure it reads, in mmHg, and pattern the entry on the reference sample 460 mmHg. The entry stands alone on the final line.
160 mmHg
